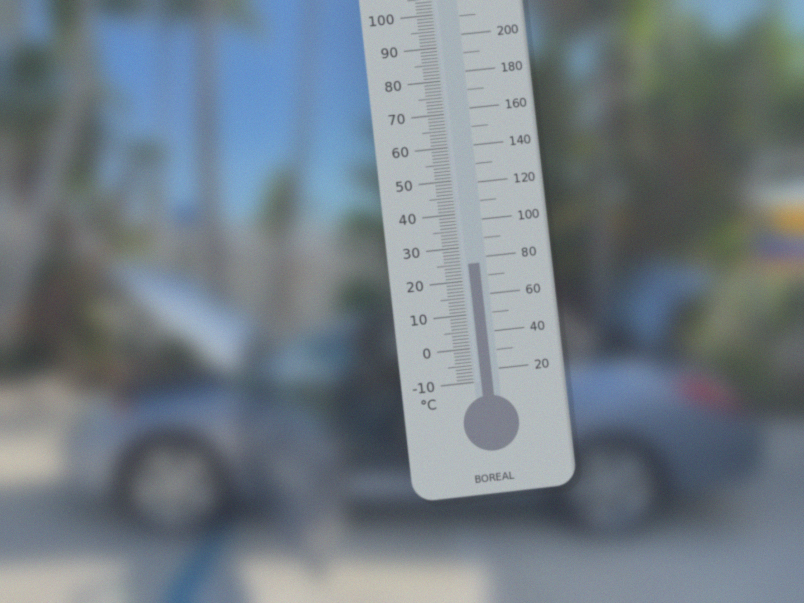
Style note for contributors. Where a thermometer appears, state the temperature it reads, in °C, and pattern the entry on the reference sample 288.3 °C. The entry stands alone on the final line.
25 °C
